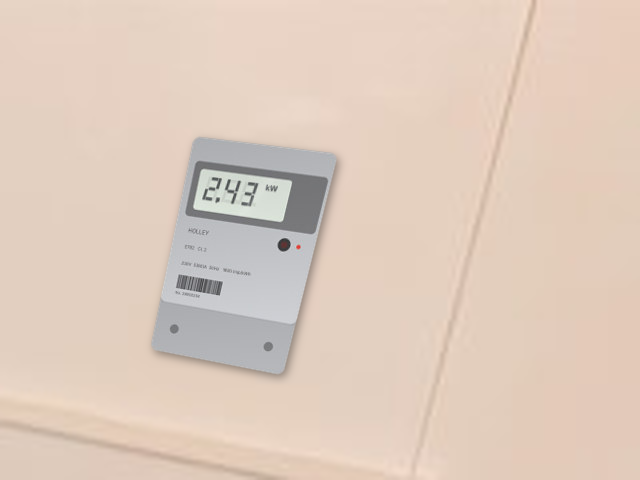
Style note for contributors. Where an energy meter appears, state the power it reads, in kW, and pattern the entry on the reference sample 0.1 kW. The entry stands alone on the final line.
2.43 kW
